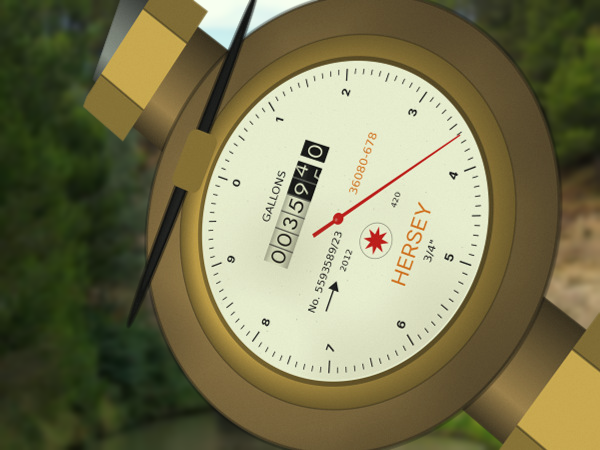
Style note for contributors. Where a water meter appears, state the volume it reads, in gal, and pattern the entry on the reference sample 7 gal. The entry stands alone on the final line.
35943.6 gal
